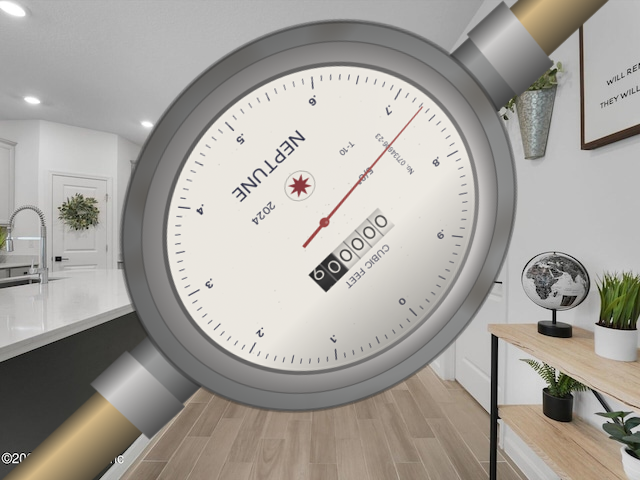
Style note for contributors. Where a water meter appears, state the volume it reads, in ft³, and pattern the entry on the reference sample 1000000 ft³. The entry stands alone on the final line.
8.73 ft³
